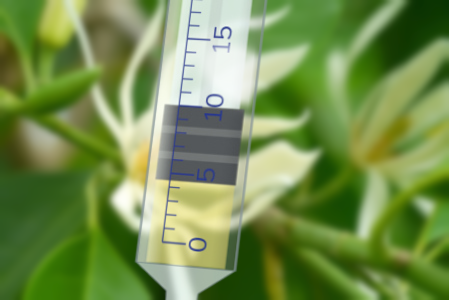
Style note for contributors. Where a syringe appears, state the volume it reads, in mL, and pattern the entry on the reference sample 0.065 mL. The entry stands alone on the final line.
4.5 mL
